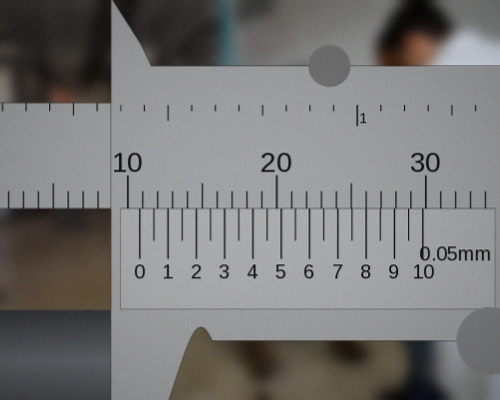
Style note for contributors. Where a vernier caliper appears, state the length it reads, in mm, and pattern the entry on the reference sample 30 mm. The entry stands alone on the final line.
10.8 mm
